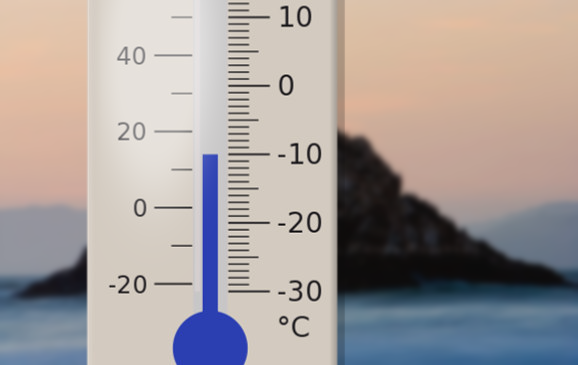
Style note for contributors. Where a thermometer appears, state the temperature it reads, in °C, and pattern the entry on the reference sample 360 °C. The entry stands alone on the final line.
-10 °C
